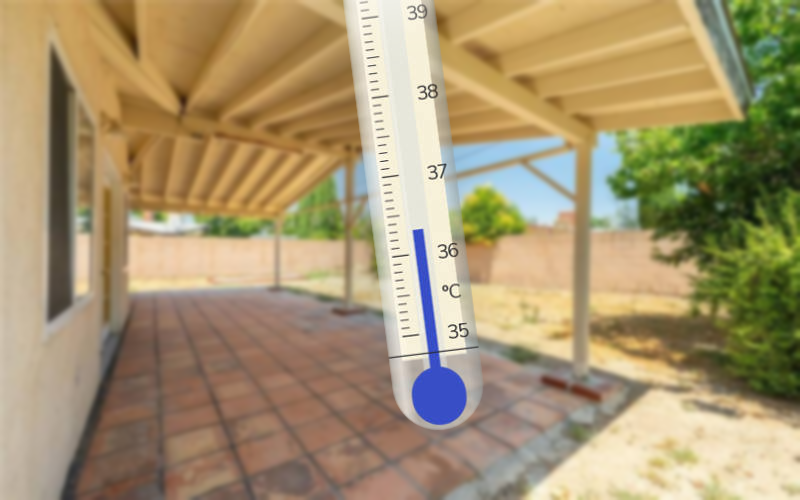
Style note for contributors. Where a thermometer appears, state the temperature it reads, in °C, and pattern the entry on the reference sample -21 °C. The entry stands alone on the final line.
36.3 °C
